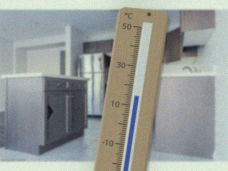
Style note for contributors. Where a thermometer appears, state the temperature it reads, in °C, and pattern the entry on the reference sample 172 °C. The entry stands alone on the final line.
15 °C
